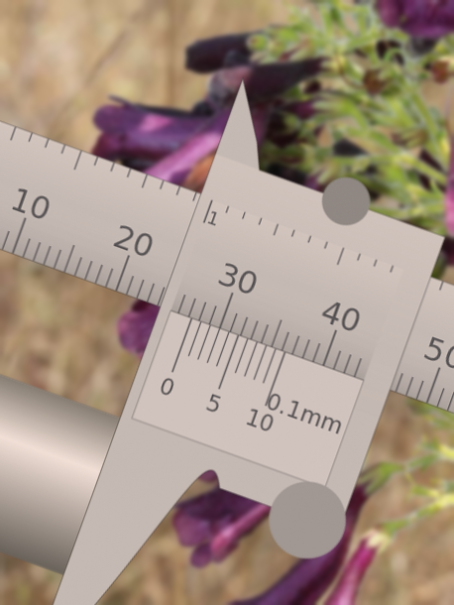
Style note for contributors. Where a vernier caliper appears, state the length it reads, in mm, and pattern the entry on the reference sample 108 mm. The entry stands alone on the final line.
27.3 mm
